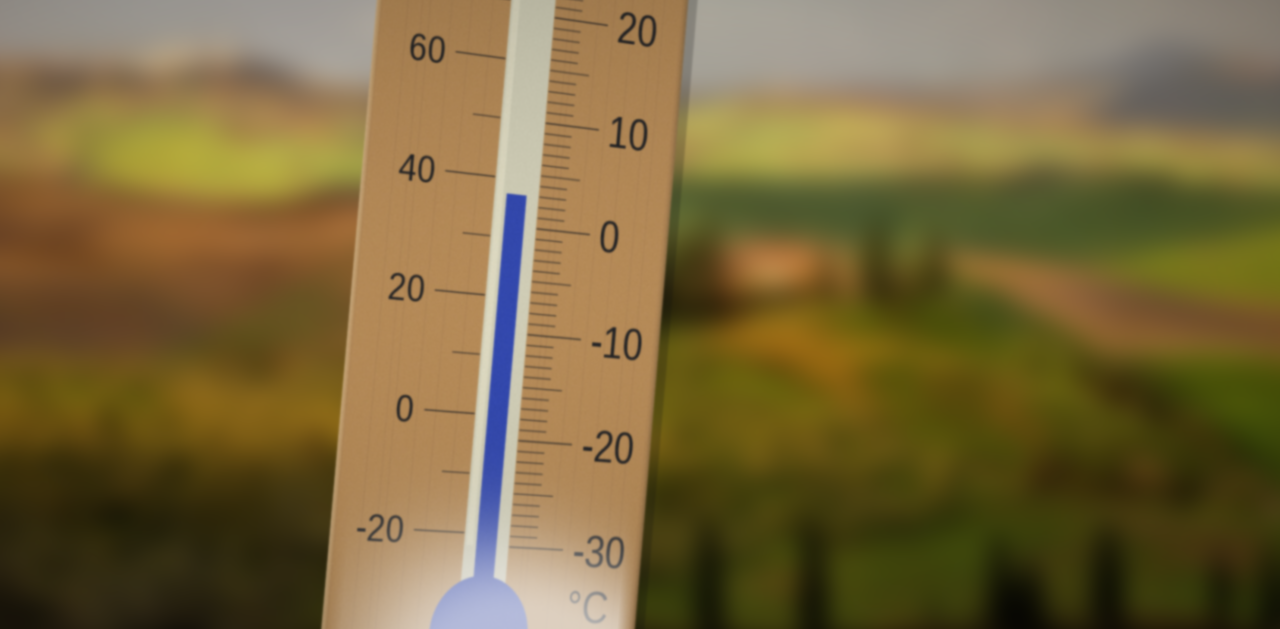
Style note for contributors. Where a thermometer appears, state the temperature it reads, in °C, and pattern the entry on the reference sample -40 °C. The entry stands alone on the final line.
3 °C
